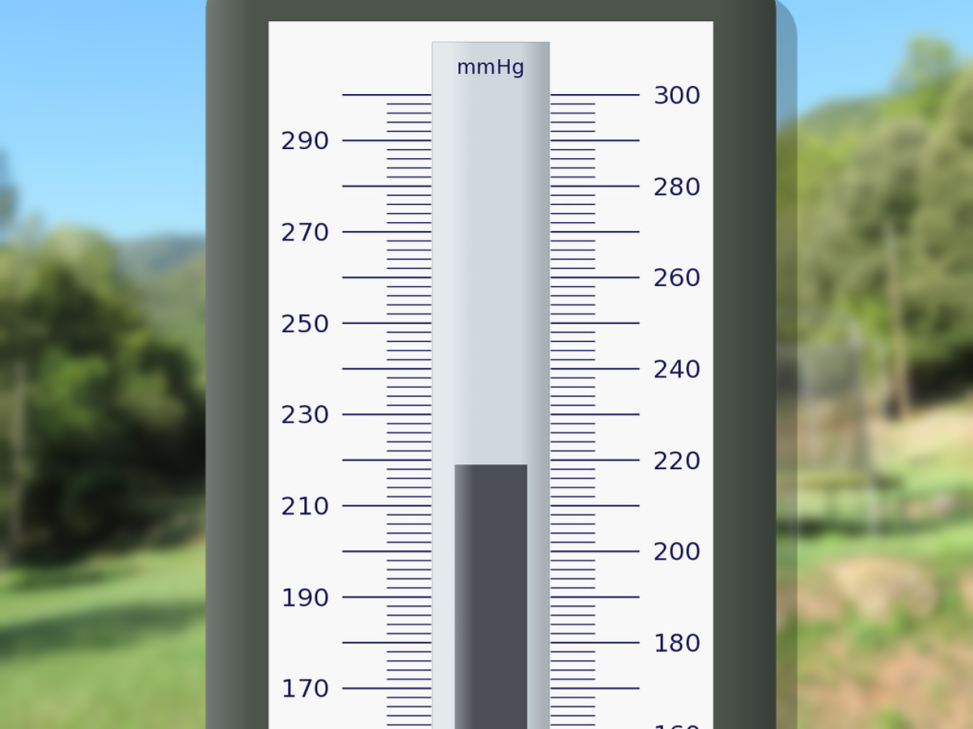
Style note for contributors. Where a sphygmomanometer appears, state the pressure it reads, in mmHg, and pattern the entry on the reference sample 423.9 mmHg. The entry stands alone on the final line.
219 mmHg
